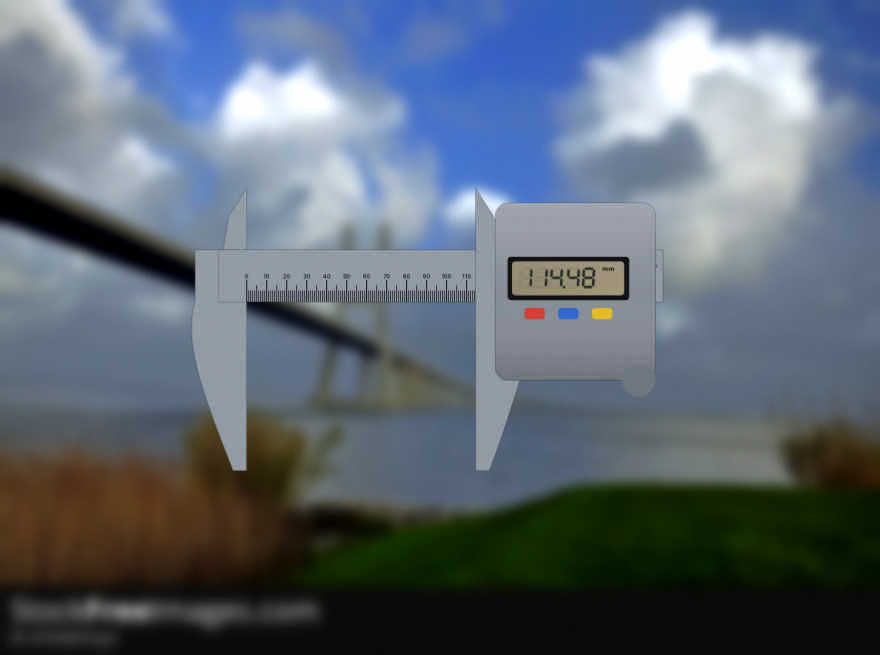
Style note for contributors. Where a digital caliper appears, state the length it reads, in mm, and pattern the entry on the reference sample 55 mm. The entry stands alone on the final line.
114.48 mm
